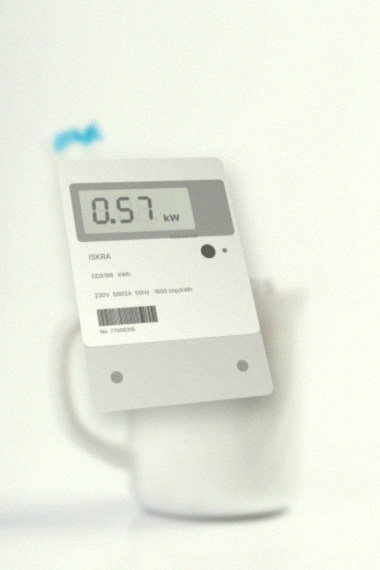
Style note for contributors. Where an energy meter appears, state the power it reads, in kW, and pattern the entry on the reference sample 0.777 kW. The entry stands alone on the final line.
0.57 kW
